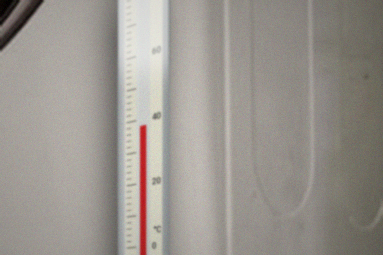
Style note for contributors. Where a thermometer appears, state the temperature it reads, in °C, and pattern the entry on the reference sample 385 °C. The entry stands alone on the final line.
38 °C
